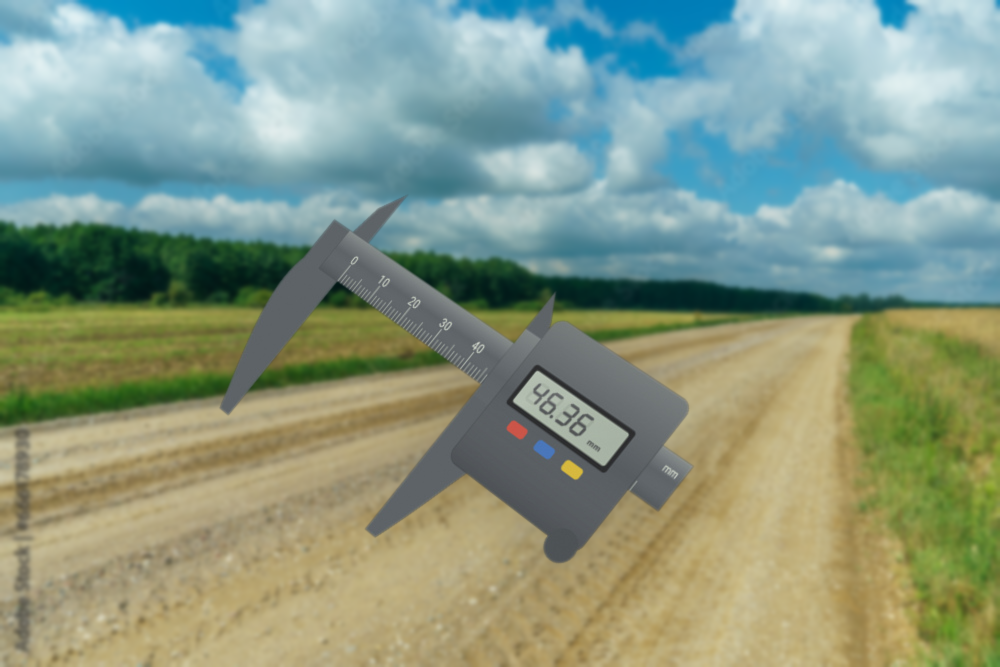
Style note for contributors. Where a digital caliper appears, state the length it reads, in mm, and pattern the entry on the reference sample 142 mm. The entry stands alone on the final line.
46.36 mm
